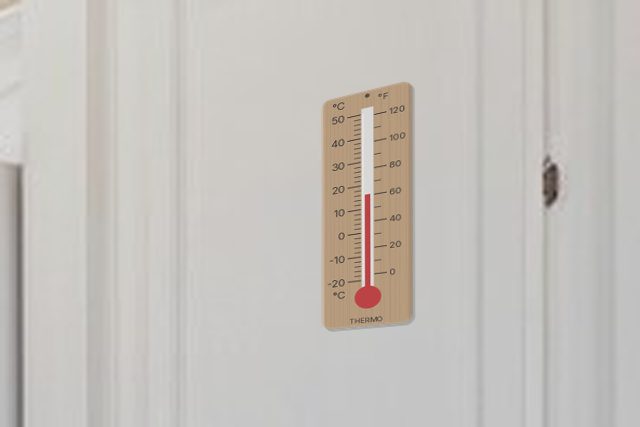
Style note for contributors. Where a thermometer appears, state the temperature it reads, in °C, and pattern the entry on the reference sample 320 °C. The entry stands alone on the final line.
16 °C
